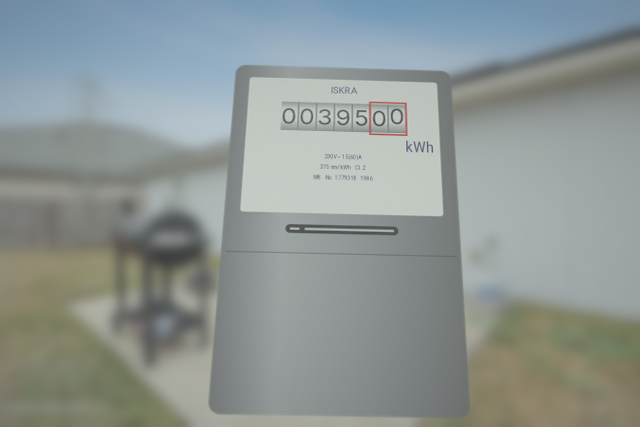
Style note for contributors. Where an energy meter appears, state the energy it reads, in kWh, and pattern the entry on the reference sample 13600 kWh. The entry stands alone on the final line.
395.00 kWh
